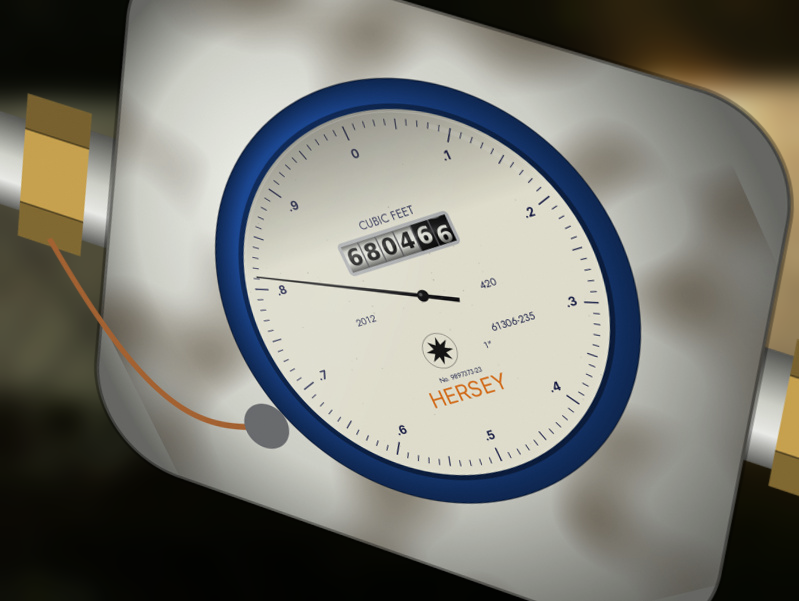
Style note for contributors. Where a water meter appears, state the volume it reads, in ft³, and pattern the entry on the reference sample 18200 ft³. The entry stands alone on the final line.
680465.81 ft³
